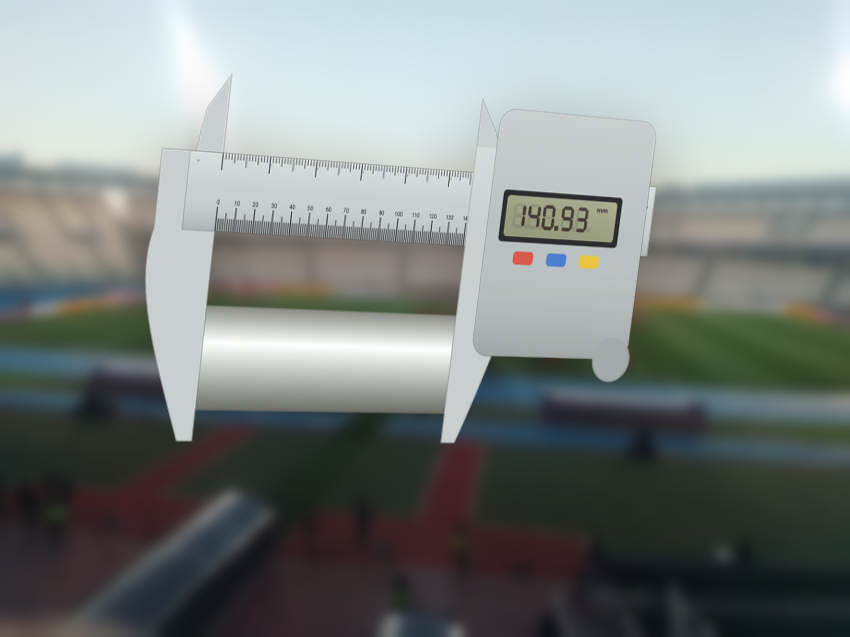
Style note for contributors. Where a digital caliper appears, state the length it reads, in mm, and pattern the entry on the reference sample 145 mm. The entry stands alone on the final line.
140.93 mm
